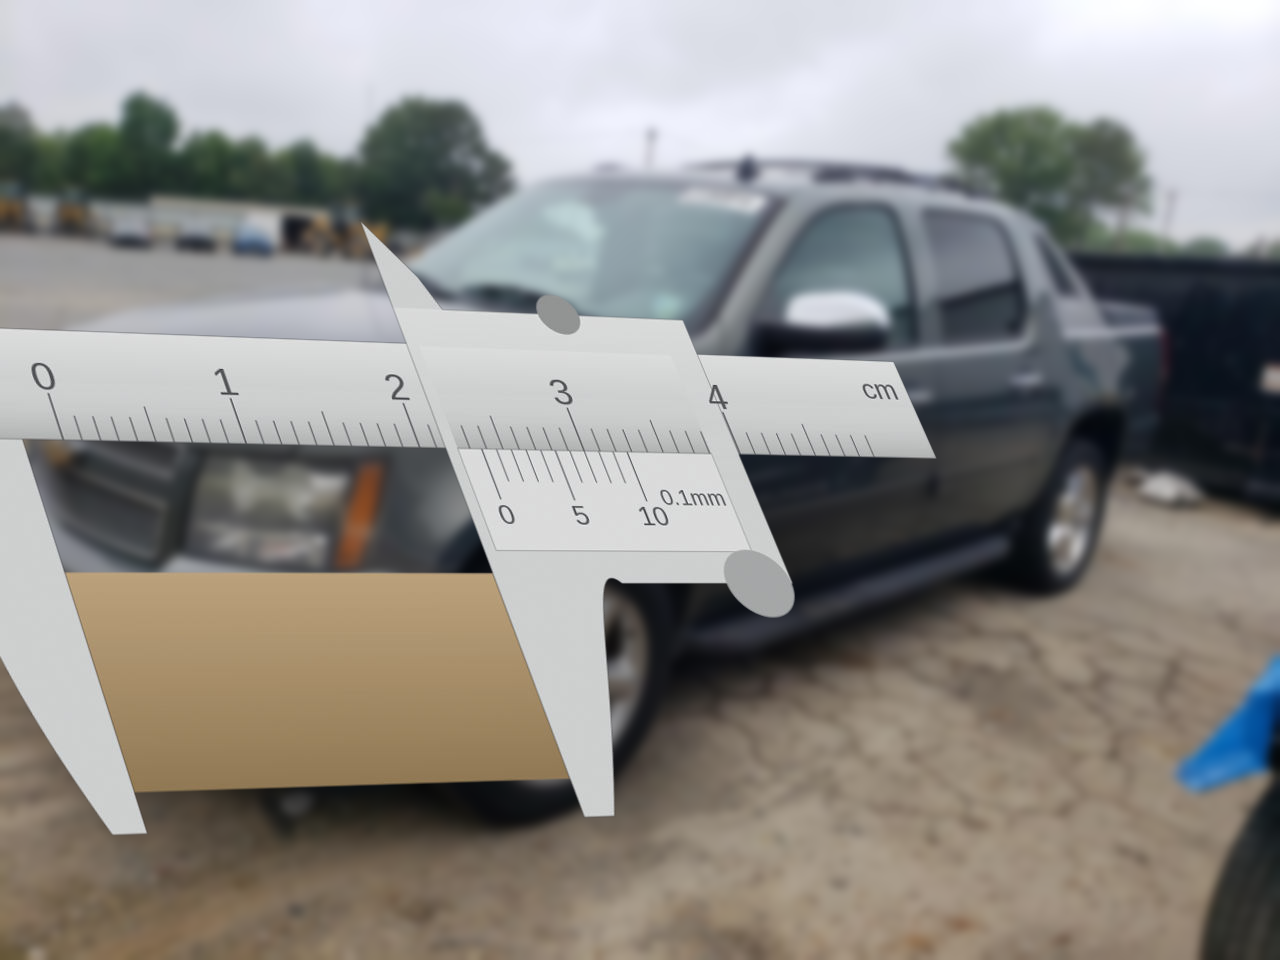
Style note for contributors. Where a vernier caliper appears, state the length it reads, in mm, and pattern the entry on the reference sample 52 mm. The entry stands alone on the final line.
23.7 mm
